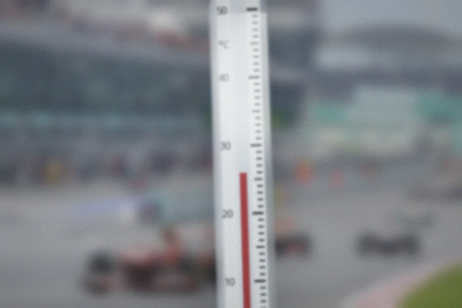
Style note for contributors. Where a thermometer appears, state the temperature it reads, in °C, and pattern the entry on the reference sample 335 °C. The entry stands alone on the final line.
26 °C
